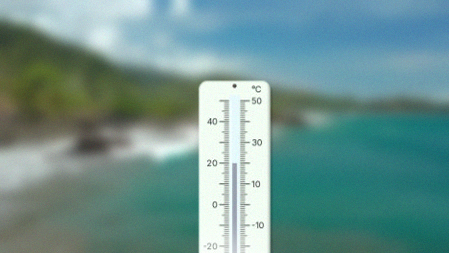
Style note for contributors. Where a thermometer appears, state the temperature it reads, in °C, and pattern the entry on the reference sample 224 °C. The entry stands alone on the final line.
20 °C
